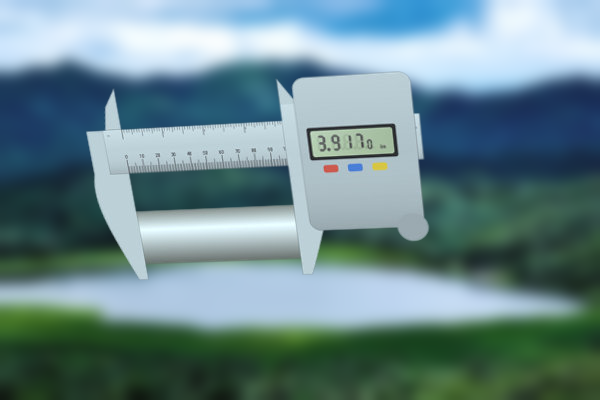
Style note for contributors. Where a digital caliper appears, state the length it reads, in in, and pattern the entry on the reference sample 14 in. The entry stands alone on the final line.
3.9170 in
